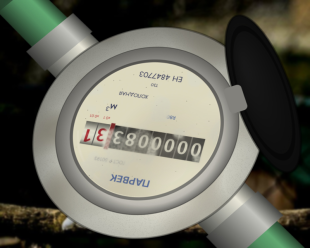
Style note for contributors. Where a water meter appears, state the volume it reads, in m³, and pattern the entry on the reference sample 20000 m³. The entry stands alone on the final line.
83.31 m³
